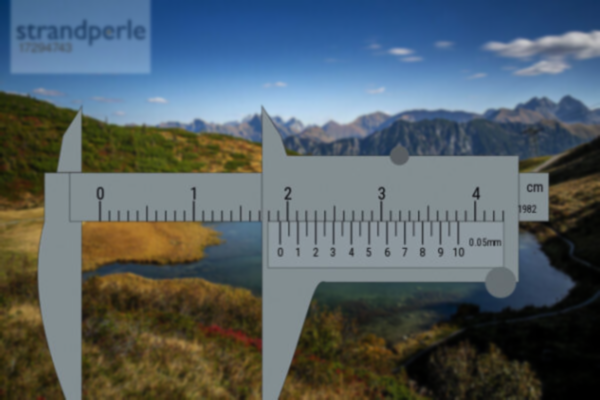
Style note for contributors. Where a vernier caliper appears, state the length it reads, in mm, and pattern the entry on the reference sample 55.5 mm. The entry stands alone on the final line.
19.2 mm
